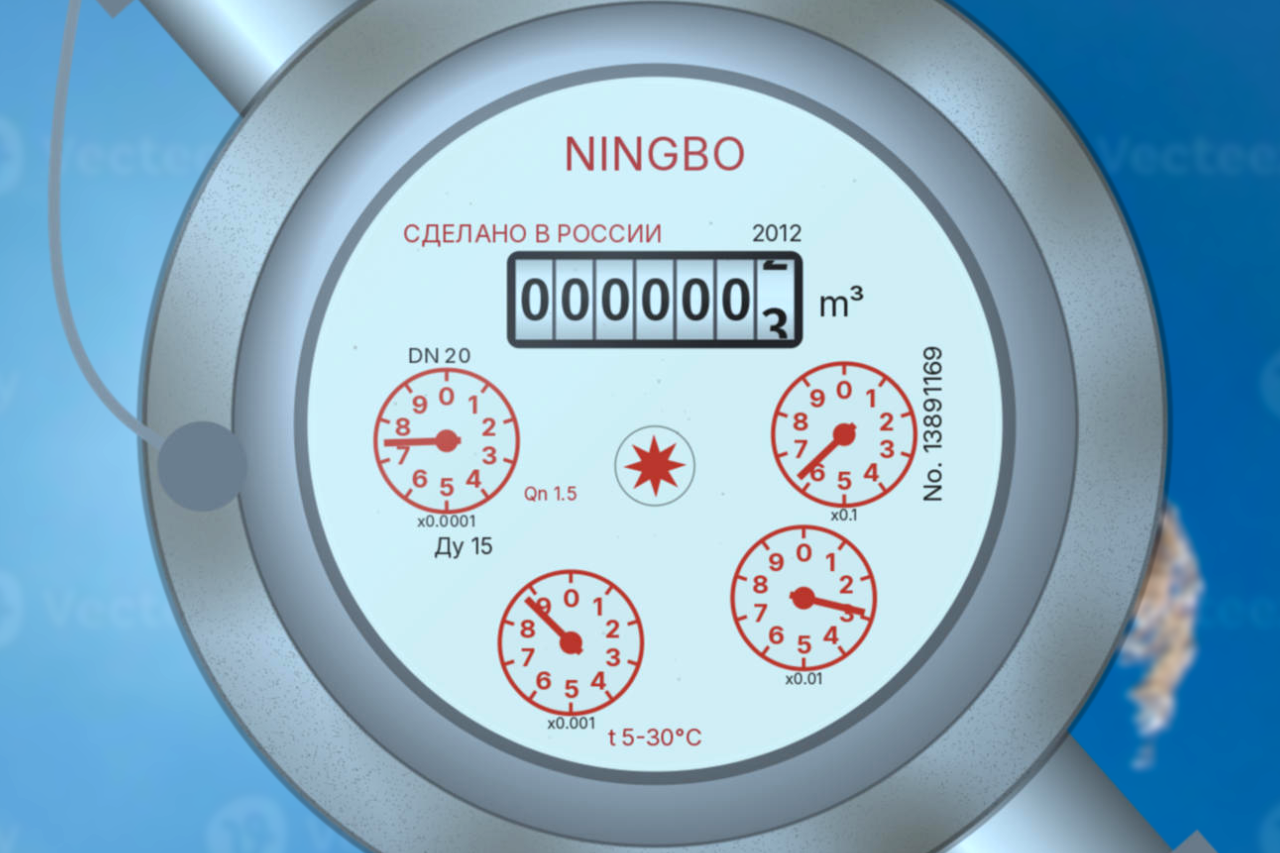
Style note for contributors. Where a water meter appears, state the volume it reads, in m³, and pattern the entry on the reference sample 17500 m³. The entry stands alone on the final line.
2.6287 m³
